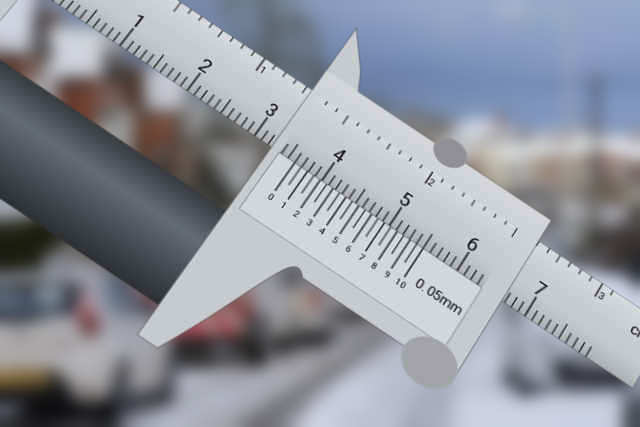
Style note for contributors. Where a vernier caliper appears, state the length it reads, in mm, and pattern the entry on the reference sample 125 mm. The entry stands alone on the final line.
36.0 mm
